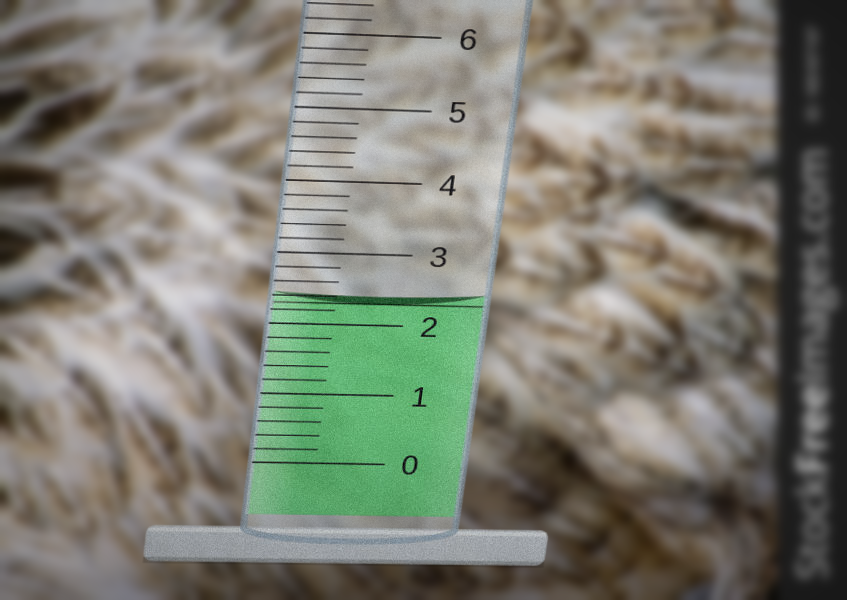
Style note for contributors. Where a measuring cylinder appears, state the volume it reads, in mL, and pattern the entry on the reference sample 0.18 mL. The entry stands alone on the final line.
2.3 mL
